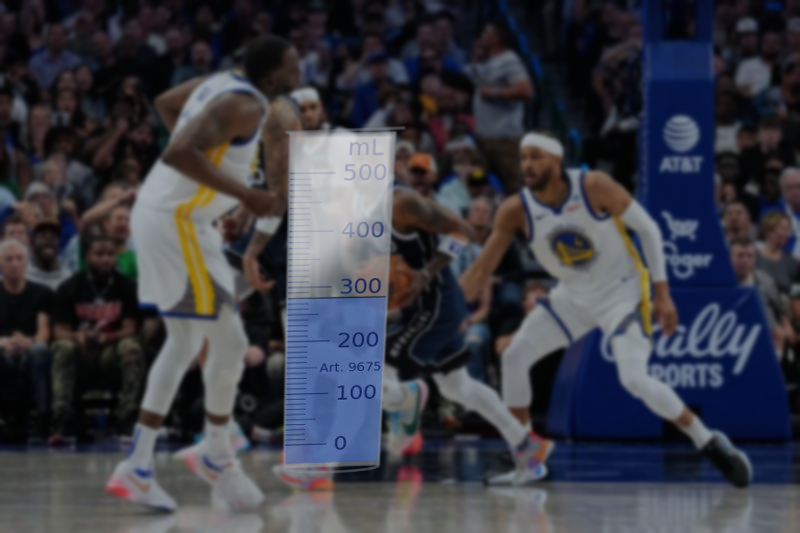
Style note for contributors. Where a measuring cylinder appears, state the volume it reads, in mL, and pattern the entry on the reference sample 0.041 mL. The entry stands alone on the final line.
280 mL
